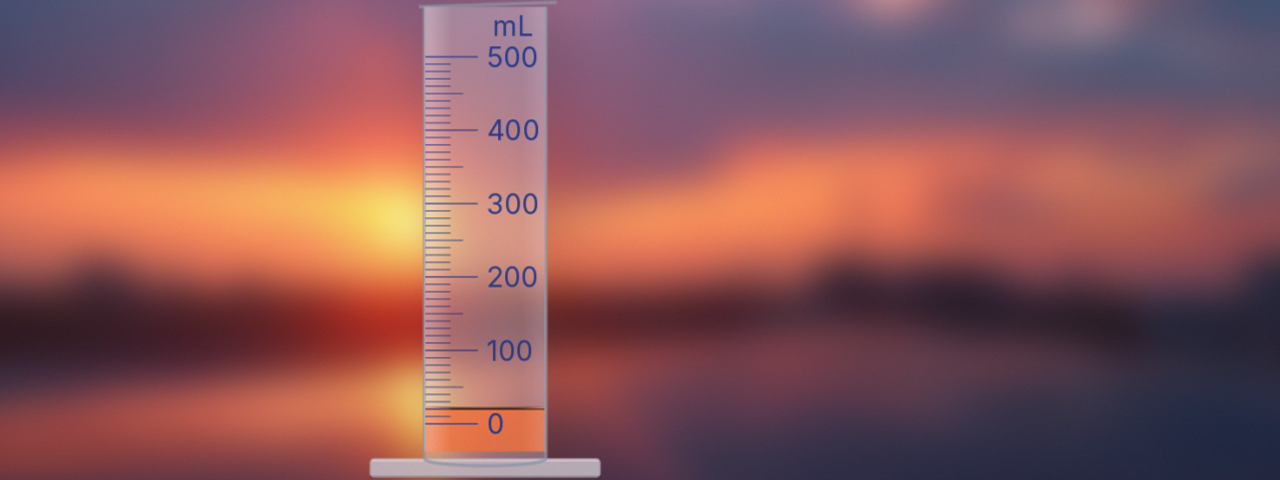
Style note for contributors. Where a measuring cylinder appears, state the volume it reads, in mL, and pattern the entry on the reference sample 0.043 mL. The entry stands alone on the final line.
20 mL
